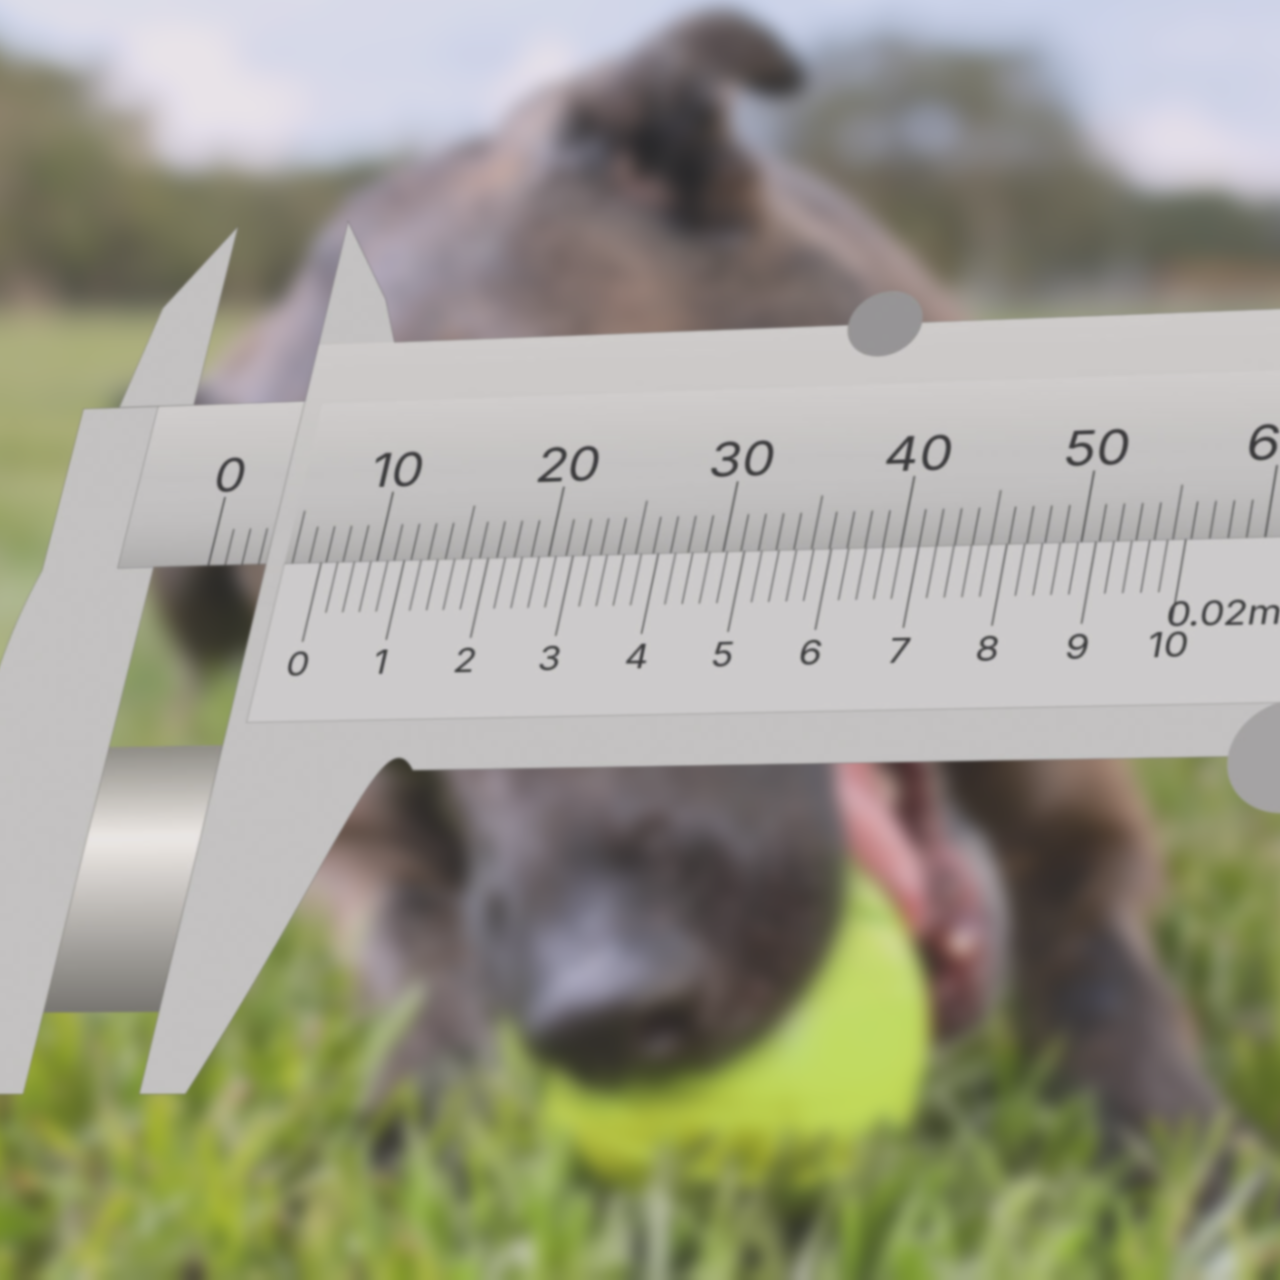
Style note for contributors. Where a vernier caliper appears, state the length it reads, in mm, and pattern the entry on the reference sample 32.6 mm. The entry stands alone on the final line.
6.7 mm
